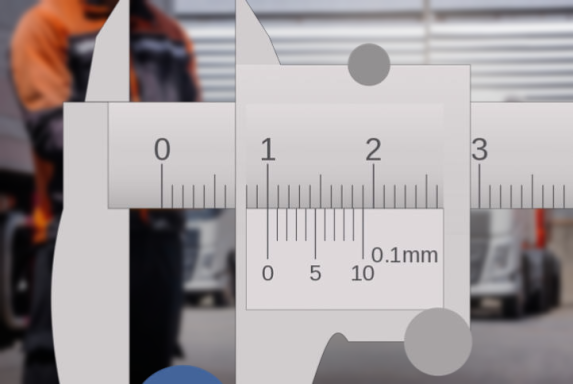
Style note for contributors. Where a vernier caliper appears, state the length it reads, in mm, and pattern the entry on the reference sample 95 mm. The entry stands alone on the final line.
10.0 mm
